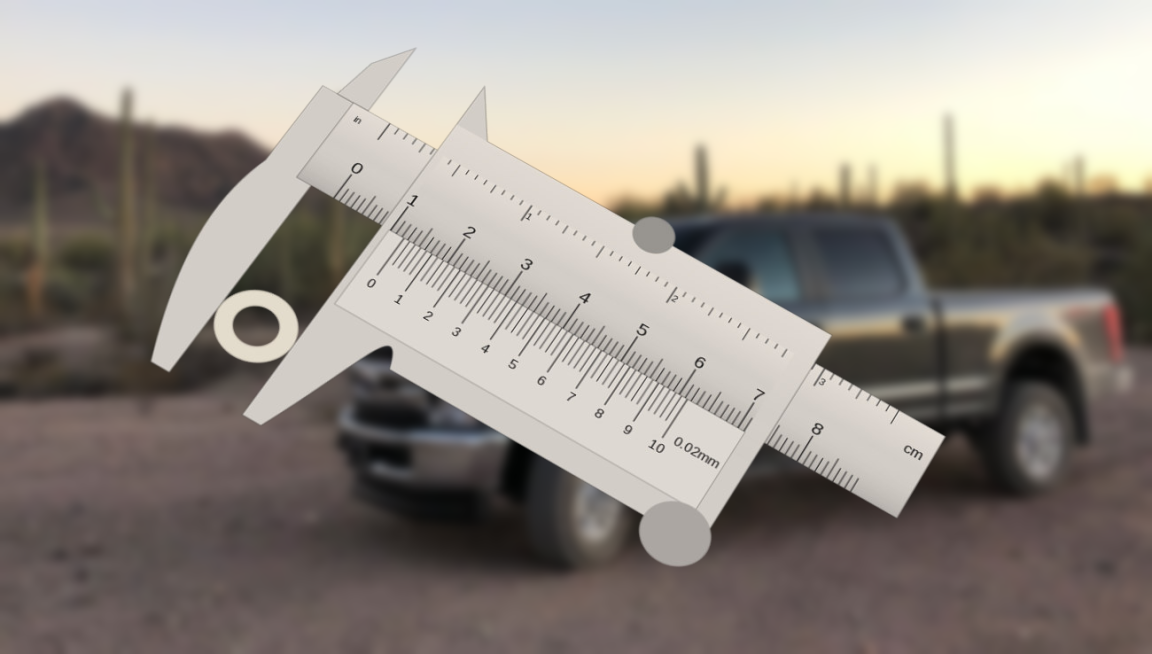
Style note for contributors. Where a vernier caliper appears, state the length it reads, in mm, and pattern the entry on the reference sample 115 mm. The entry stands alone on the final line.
12.4 mm
